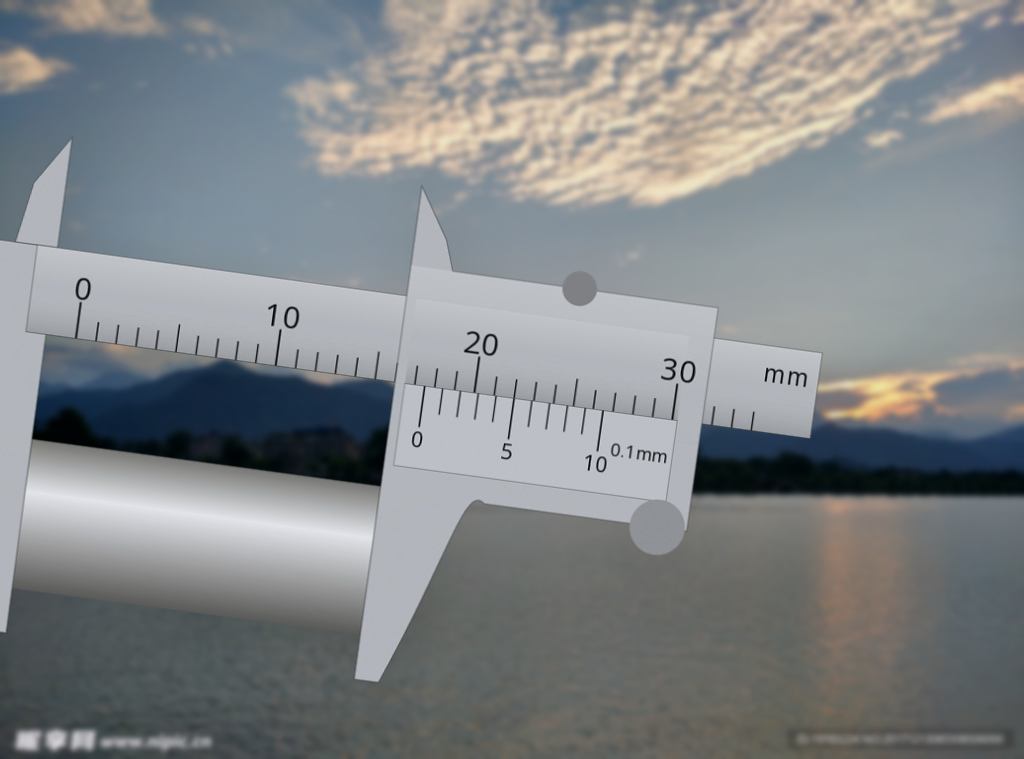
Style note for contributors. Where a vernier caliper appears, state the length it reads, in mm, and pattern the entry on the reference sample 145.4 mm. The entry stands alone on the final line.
17.5 mm
